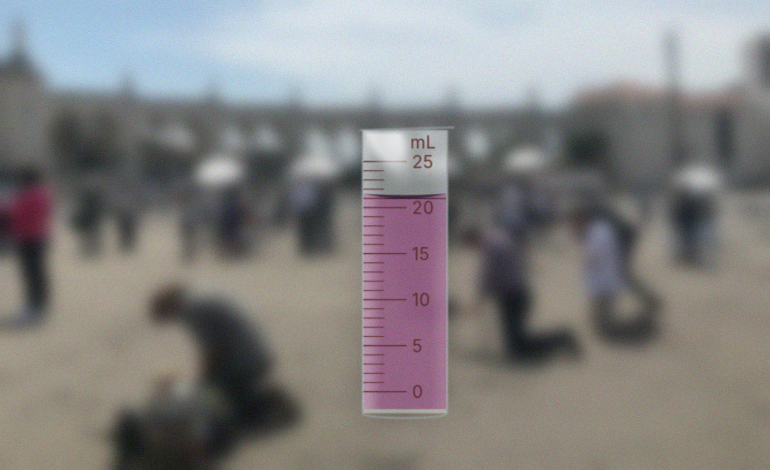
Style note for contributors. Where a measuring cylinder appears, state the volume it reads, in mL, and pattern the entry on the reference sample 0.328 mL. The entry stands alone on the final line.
21 mL
